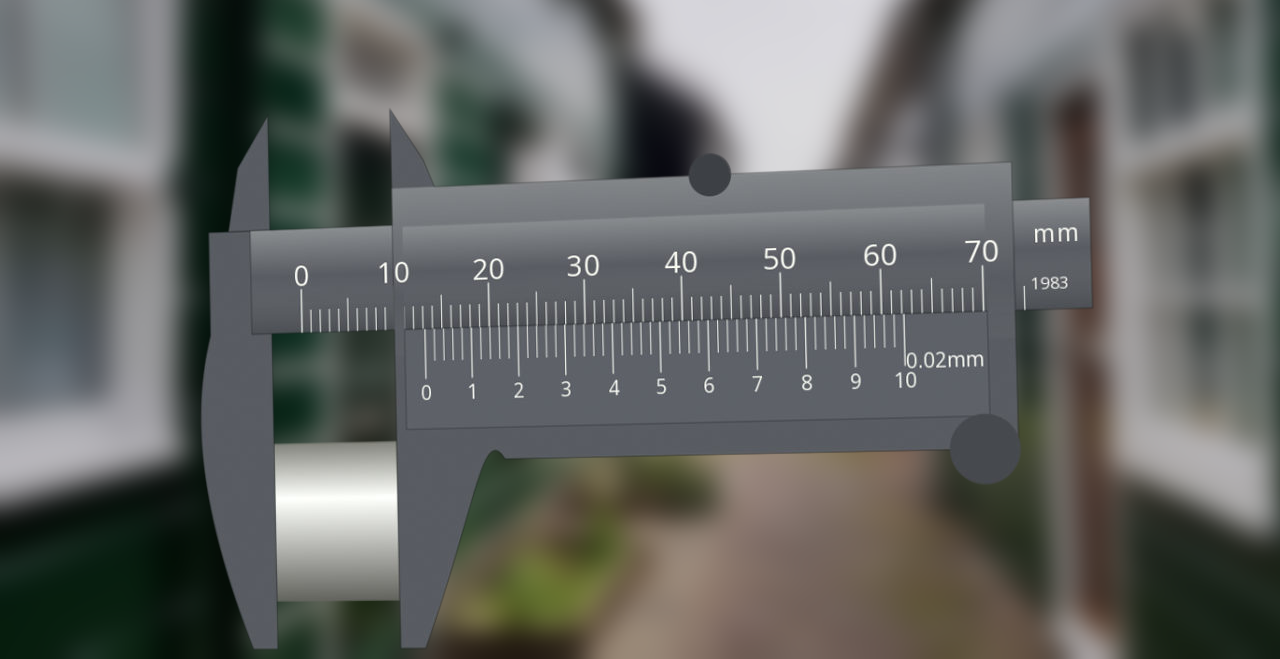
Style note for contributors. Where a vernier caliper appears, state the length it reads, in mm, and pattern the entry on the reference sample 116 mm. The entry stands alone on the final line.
13.2 mm
